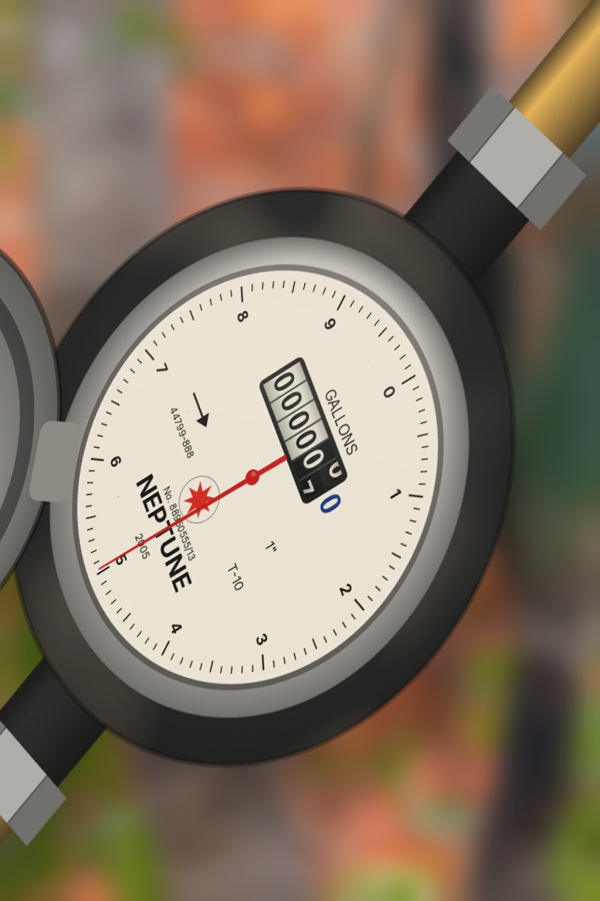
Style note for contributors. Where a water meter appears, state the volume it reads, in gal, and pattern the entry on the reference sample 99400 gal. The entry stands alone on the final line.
65.0 gal
